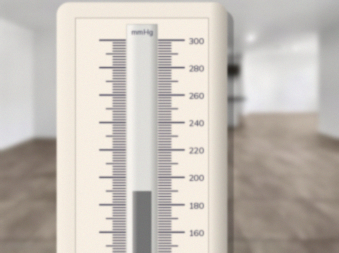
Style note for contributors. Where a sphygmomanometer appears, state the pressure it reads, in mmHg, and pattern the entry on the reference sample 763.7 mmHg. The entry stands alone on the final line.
190 mmHg
